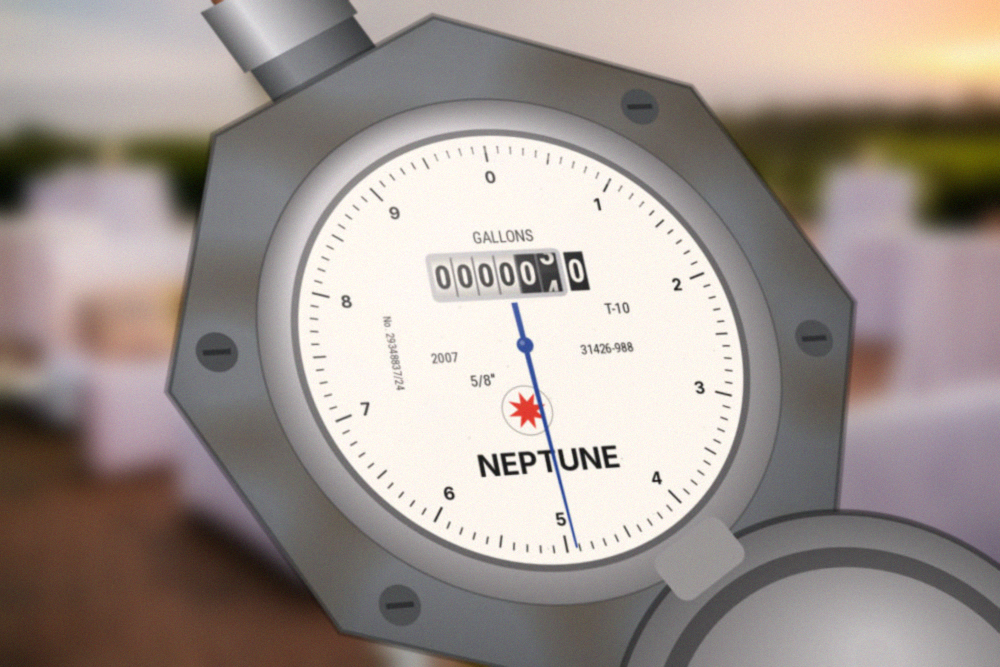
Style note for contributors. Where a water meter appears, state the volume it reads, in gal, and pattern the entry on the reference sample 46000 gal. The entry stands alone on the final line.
34.9 gal
